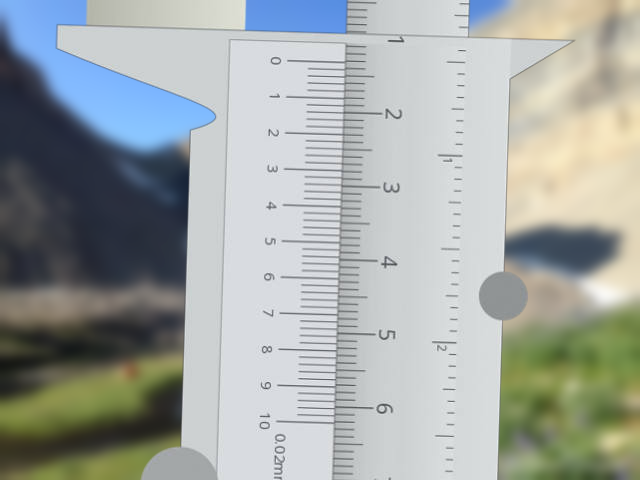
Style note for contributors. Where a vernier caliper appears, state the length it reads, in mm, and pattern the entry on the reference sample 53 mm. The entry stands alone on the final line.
13.2 mm
